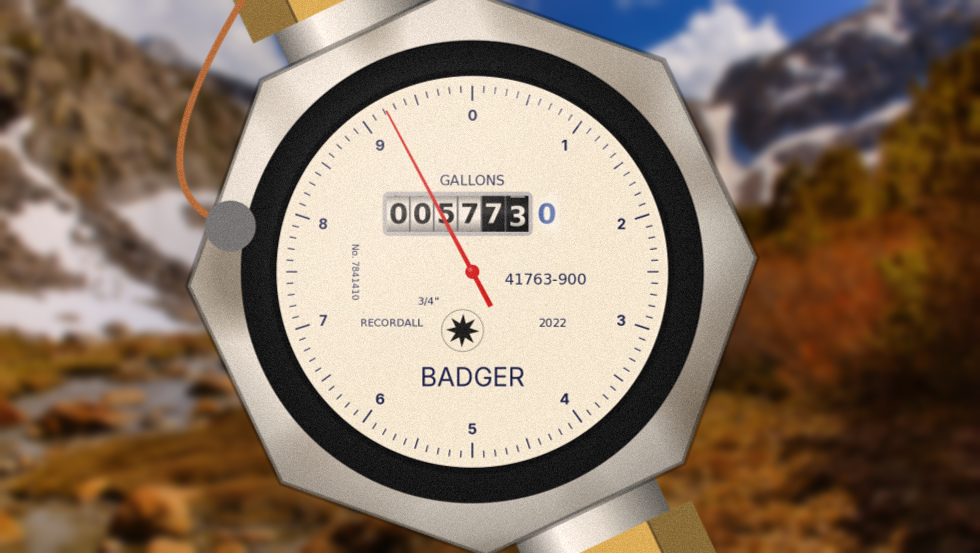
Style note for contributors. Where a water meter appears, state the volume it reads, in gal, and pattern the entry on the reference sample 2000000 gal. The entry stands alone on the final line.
57729.2 gal
